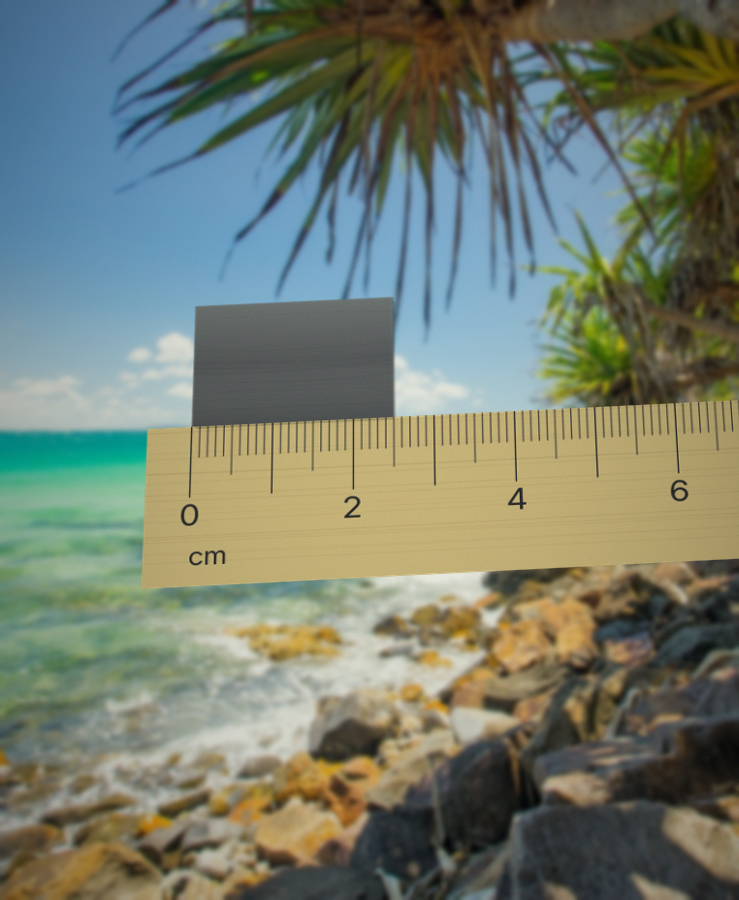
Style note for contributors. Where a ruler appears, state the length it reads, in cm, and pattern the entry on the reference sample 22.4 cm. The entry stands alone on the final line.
2.5 cm
